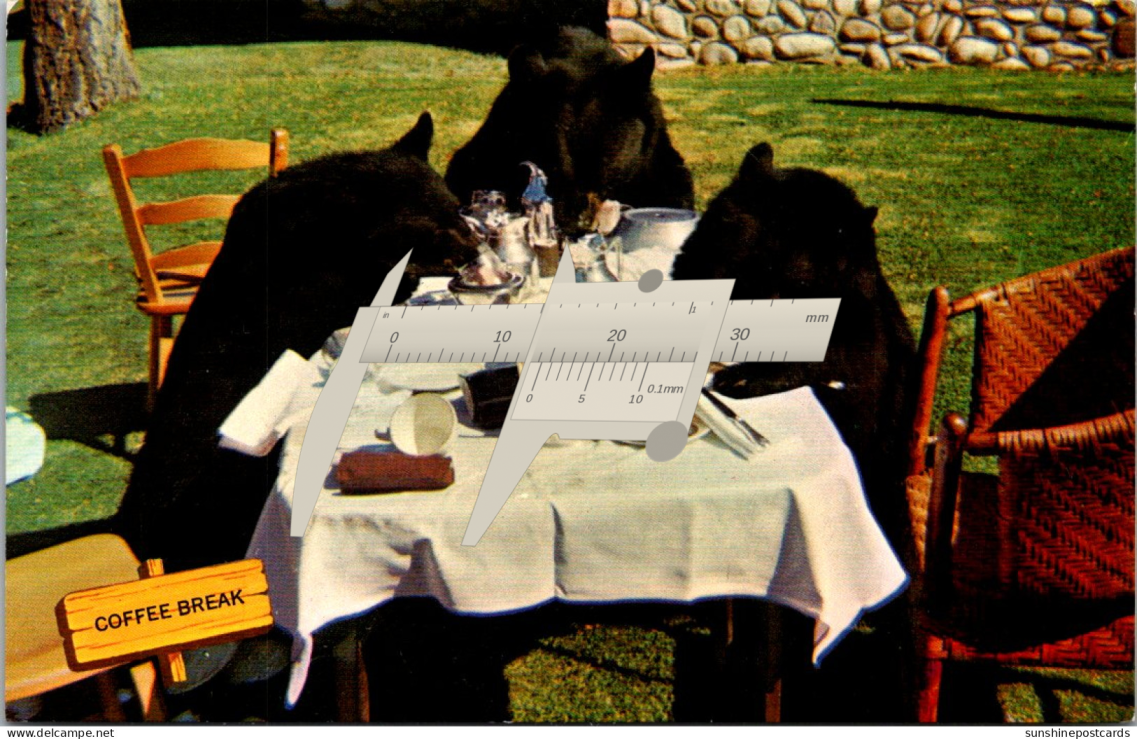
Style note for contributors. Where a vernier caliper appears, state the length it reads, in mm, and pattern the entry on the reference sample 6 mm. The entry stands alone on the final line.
14.3 mm
